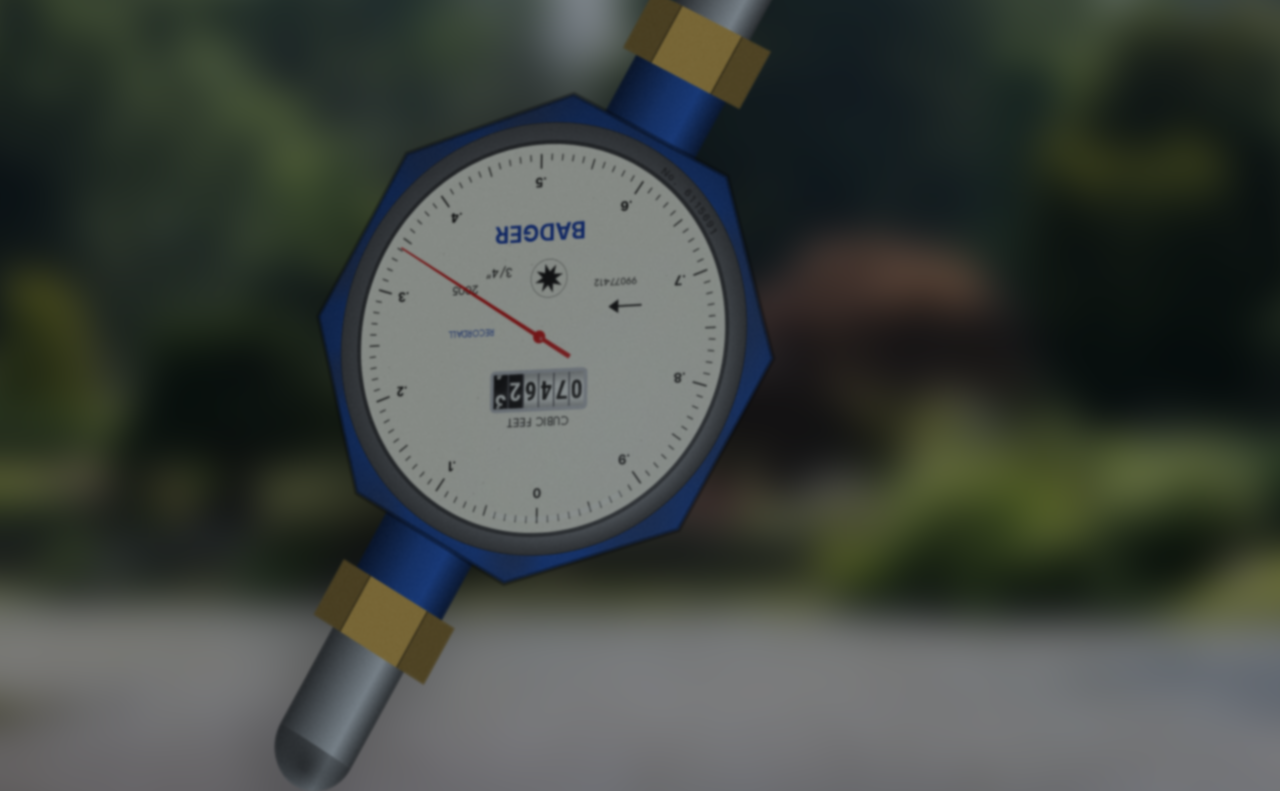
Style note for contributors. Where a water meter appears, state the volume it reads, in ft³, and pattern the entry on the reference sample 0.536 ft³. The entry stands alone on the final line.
74623.34 ft³
